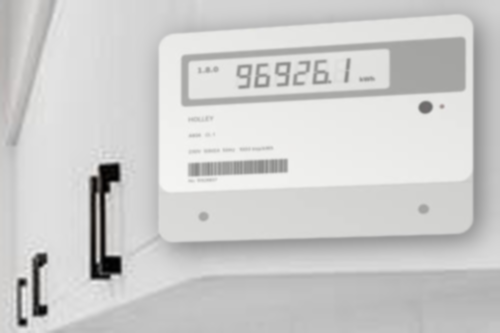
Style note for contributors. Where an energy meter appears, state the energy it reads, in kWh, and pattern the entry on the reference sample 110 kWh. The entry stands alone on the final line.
96926.1 kWh
